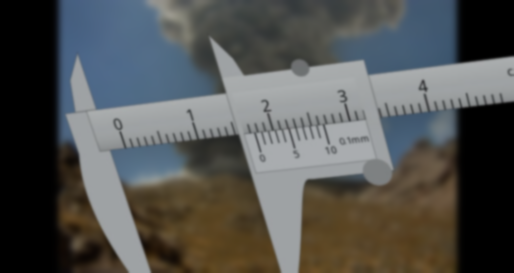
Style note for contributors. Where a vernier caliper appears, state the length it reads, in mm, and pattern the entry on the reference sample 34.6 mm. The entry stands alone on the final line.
17.6 mm
